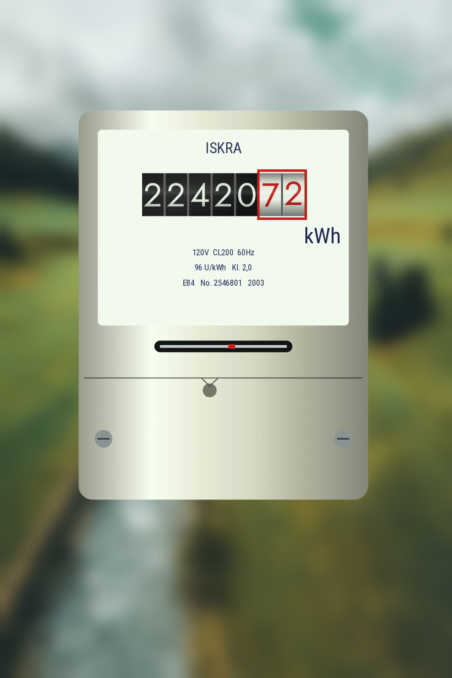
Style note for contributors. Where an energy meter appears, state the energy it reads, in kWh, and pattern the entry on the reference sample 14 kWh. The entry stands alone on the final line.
22420.72 kWh
